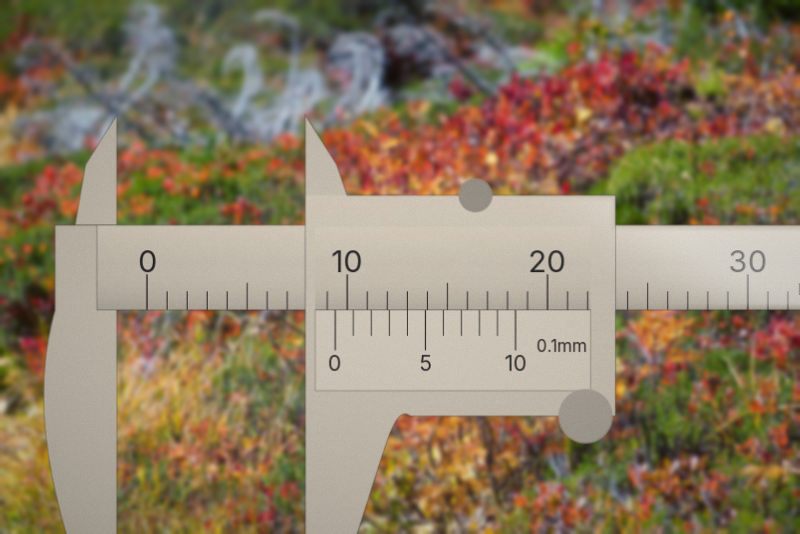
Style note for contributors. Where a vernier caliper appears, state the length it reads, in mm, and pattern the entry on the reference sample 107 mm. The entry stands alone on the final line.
9.4 mm
